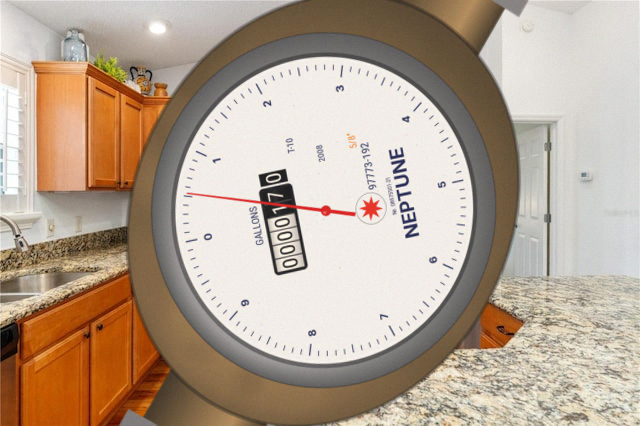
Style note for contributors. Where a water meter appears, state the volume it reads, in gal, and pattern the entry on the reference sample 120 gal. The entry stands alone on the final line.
170.5 gal
